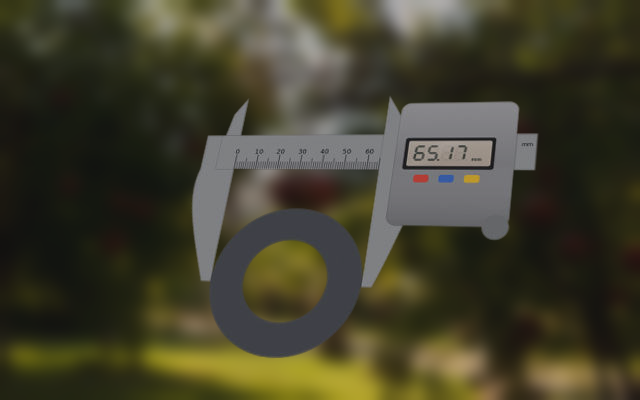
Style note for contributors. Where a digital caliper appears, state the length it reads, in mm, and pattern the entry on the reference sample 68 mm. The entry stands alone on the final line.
65.17 mm
